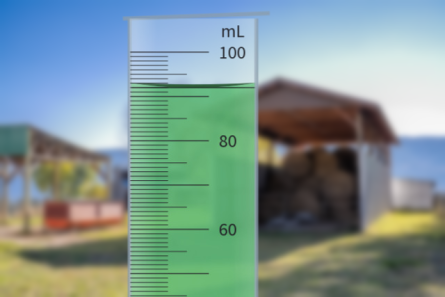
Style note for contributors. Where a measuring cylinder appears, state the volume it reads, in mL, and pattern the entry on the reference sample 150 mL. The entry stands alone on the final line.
92 mL
